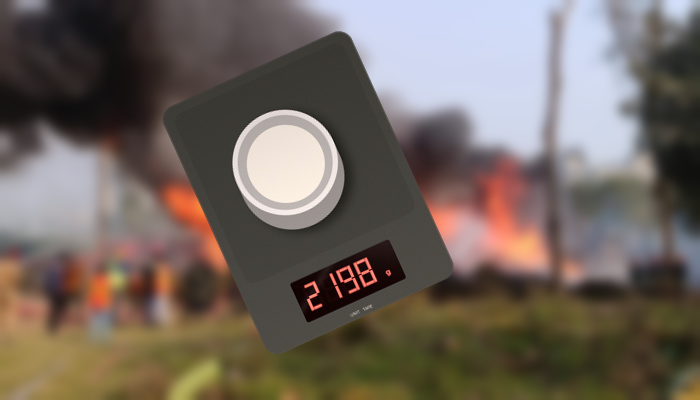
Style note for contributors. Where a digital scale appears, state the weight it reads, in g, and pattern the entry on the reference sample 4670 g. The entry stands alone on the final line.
2198 g
